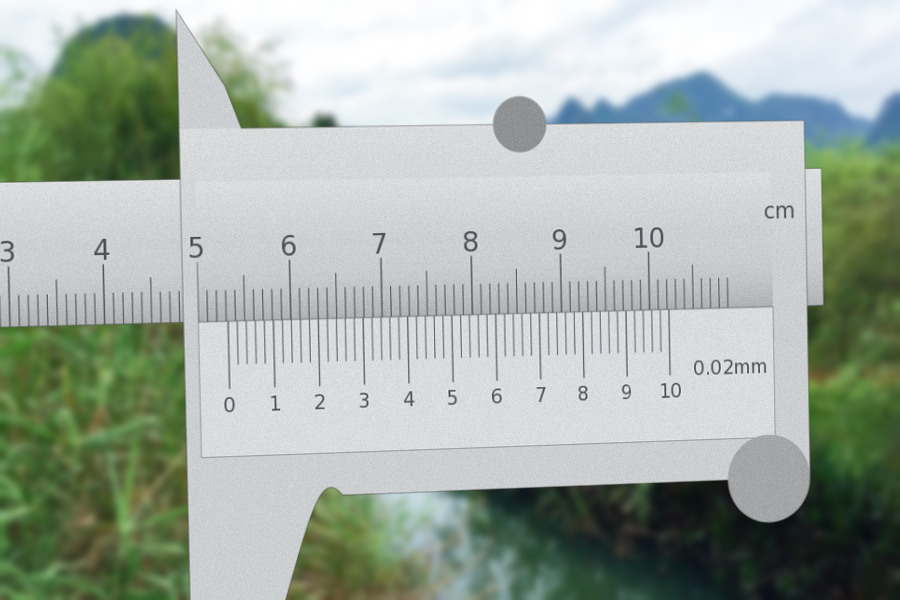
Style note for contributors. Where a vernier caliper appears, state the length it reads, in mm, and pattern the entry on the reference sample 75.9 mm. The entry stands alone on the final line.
53.2 mm
